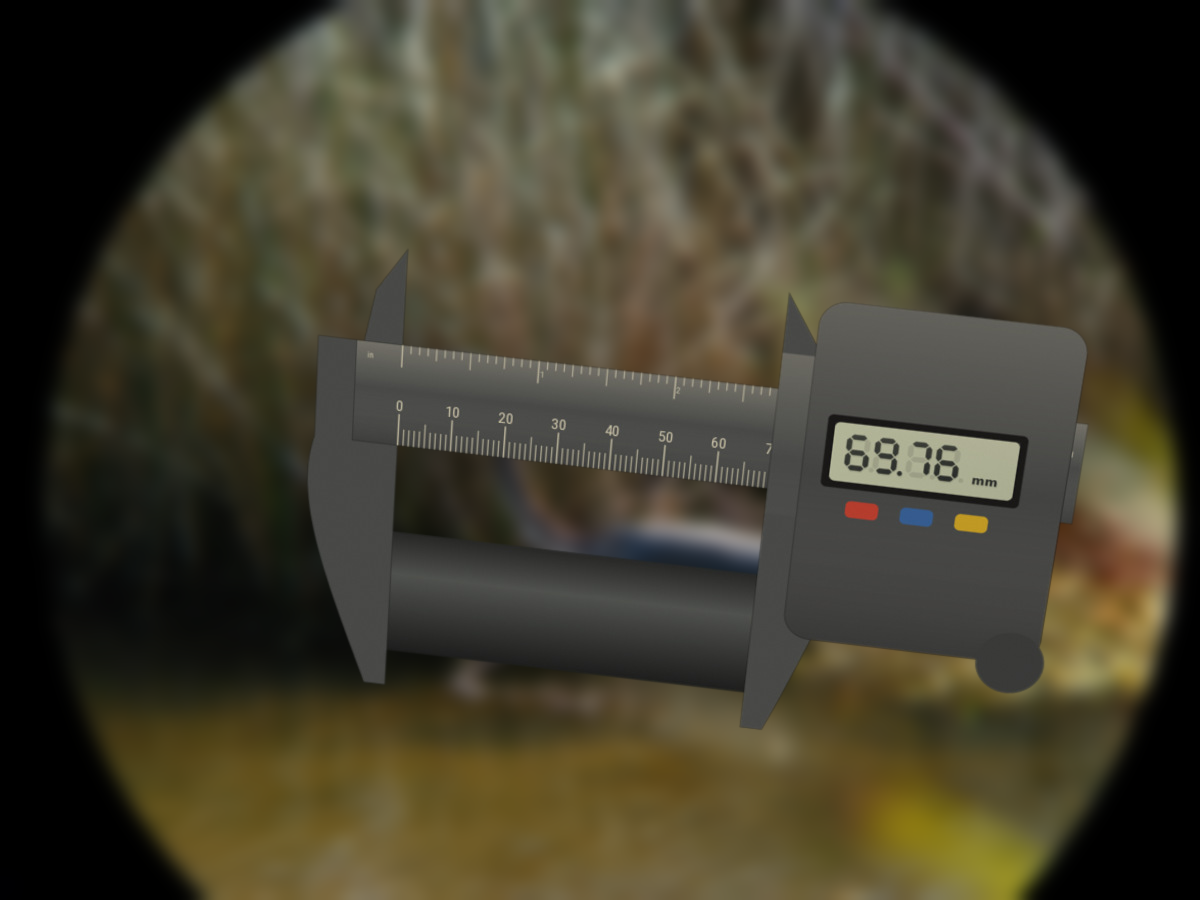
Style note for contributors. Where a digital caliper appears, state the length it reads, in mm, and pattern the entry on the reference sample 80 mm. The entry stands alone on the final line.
69.76 mm
